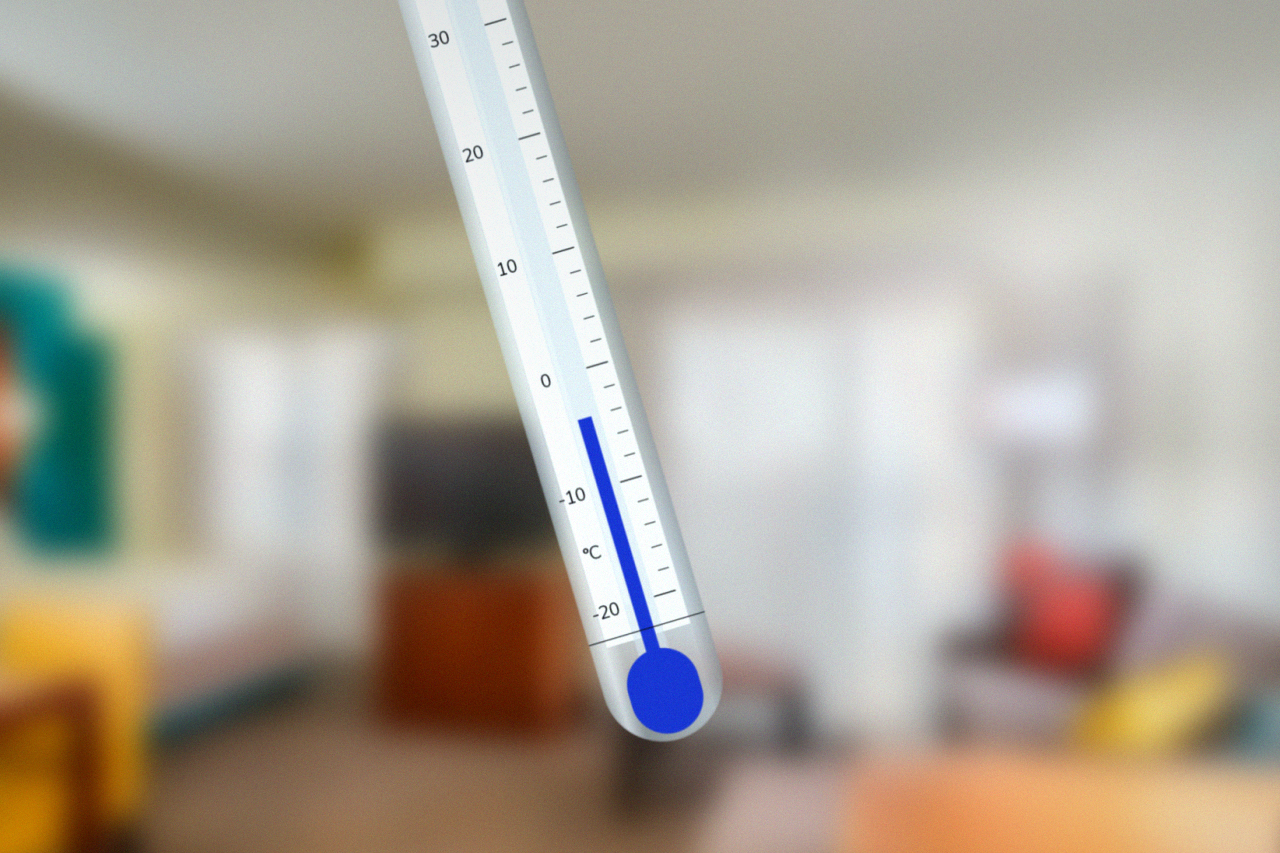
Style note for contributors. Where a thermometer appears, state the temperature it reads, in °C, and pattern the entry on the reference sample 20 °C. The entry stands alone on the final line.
-4 °C
